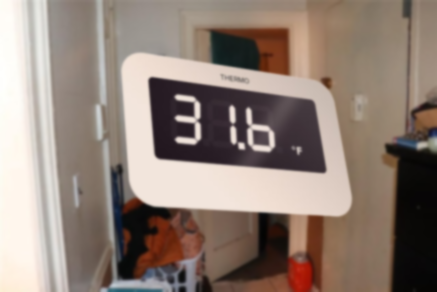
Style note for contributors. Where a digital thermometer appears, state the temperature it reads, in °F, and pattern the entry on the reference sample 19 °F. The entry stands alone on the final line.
31.6 °F
